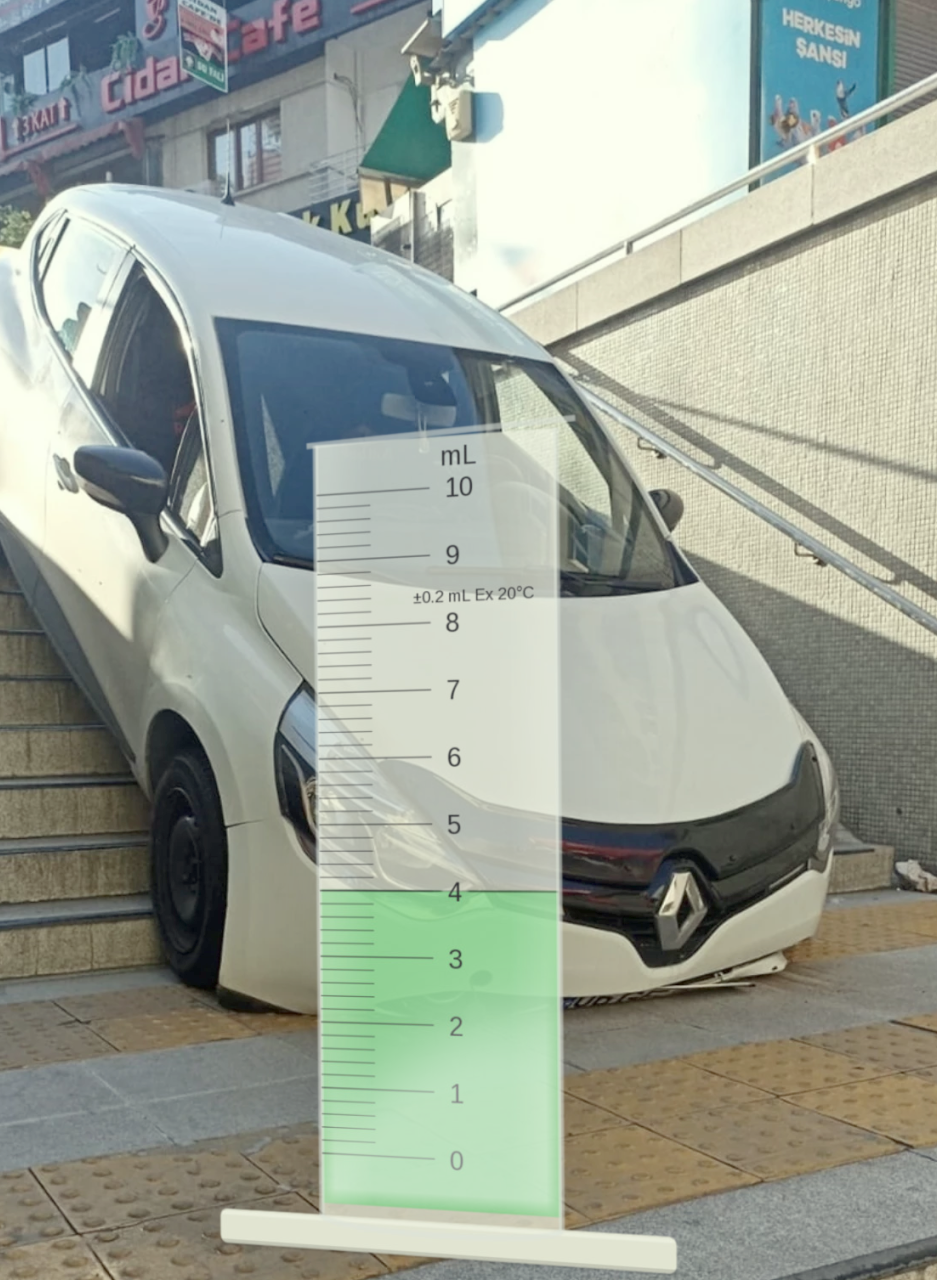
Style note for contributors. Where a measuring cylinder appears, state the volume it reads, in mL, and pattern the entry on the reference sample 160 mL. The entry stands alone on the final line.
4 mL
